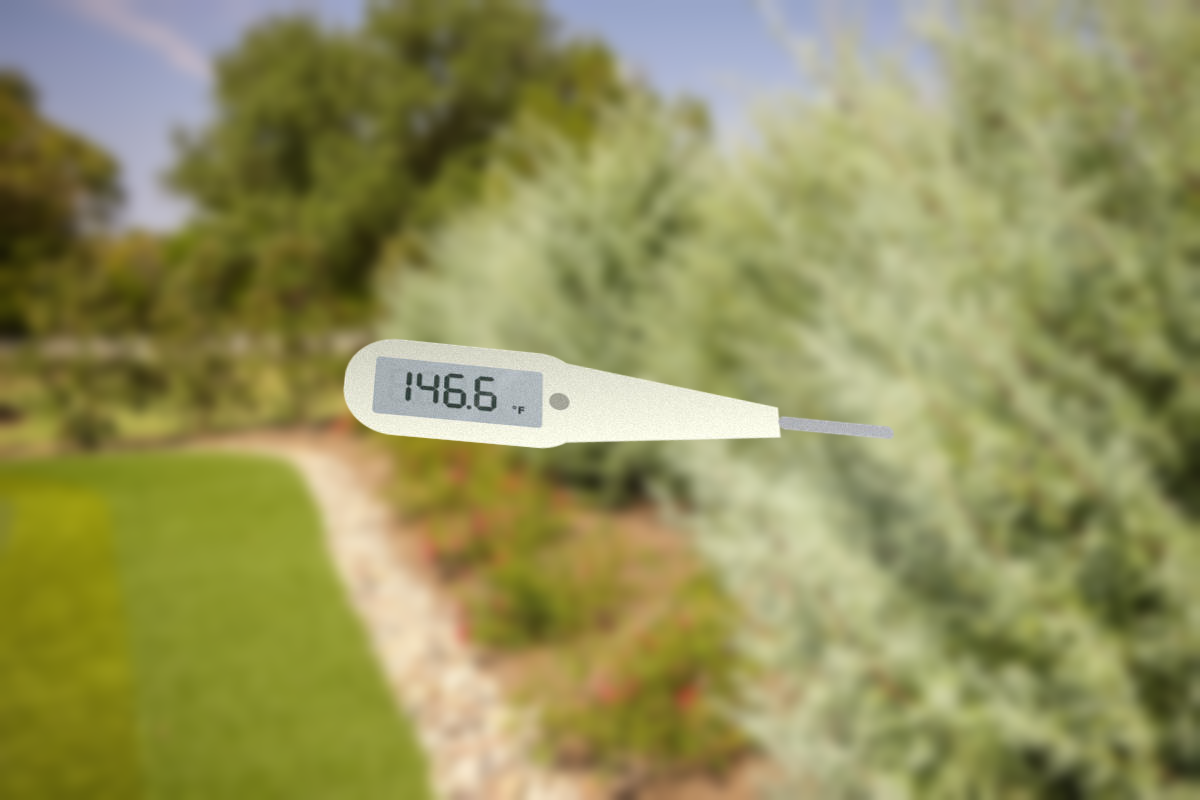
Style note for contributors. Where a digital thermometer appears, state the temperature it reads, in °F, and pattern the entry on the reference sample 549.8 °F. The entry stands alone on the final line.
146.6 °F
